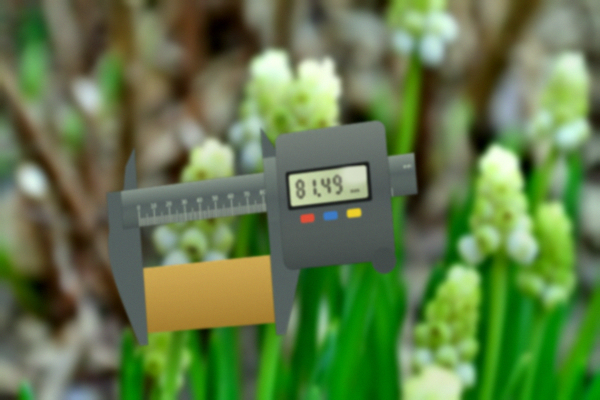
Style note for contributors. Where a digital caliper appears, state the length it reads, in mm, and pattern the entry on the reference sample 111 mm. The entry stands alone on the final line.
81.49 mm
